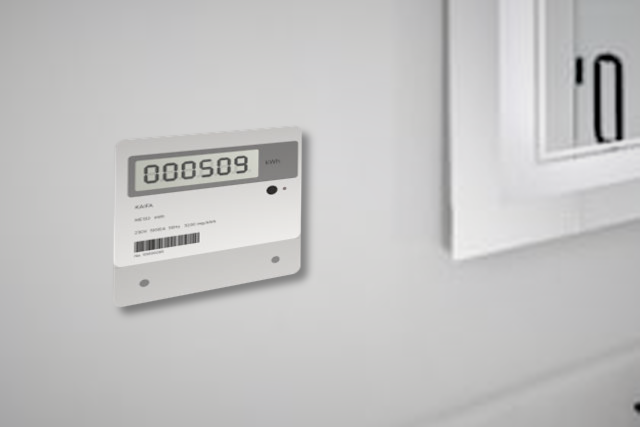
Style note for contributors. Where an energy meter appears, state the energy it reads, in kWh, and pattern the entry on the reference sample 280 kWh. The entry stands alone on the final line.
509 kWh
